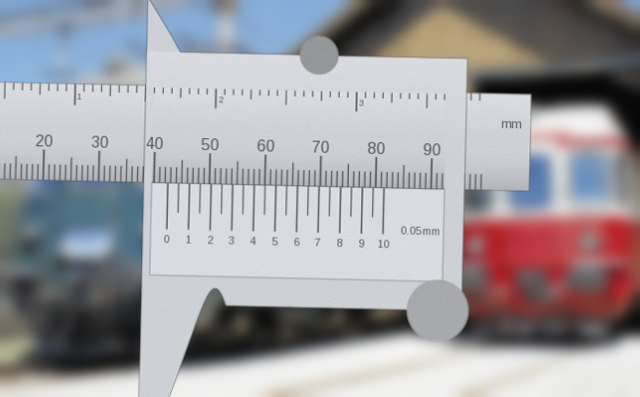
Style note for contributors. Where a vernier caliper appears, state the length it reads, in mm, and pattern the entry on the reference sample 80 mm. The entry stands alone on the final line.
42.5 mm
